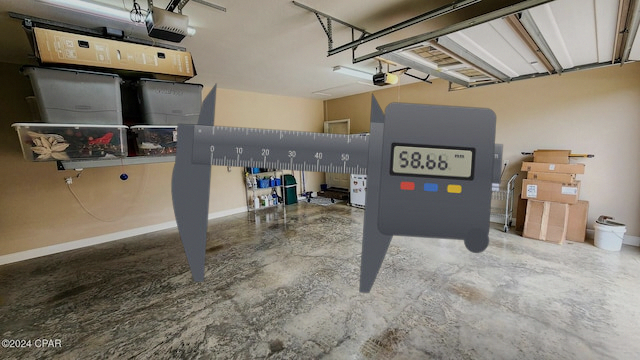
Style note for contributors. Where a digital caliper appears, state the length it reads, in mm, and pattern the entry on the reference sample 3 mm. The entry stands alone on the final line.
58.66 mm
